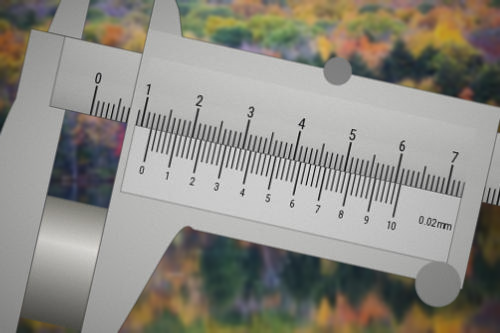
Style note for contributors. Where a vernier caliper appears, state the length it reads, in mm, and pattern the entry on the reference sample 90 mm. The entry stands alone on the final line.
12.0 mm
